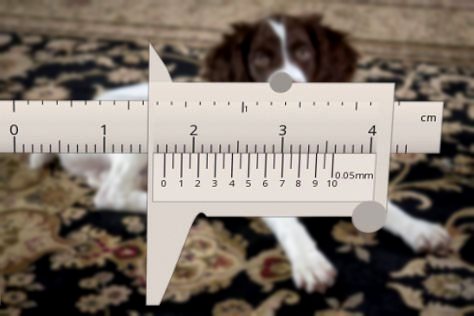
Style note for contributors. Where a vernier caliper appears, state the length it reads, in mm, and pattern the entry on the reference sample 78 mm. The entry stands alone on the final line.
16.8 mm
